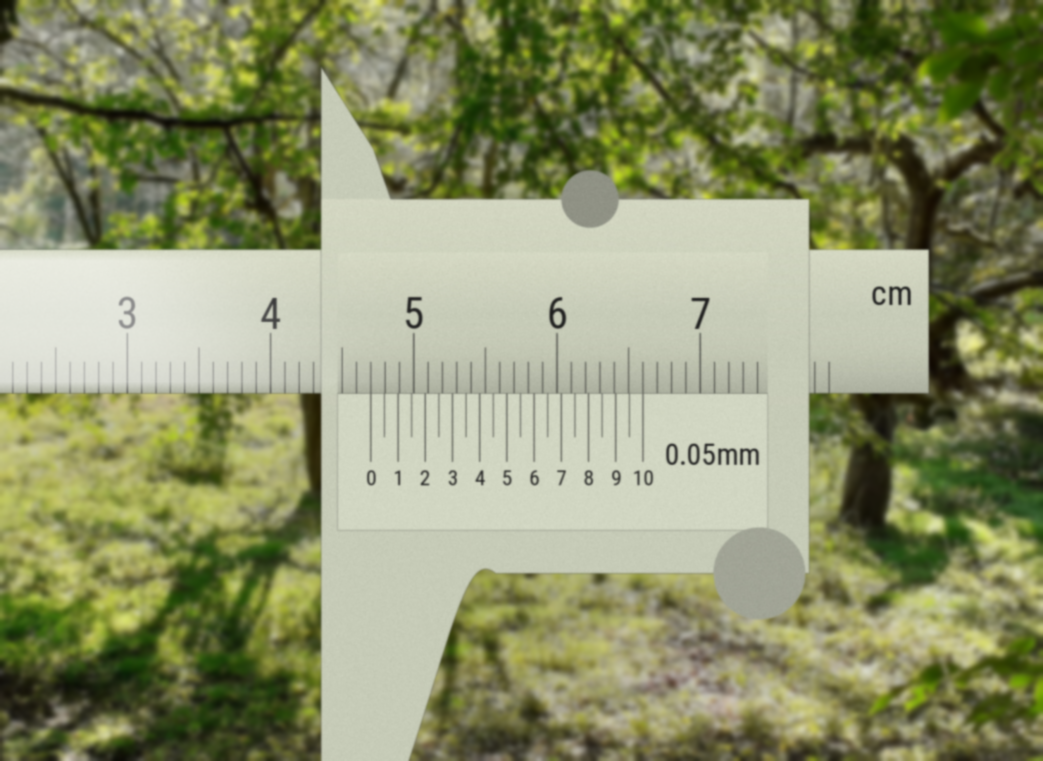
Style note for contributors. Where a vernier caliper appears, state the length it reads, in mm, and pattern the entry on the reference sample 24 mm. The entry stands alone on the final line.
47.0 mm
